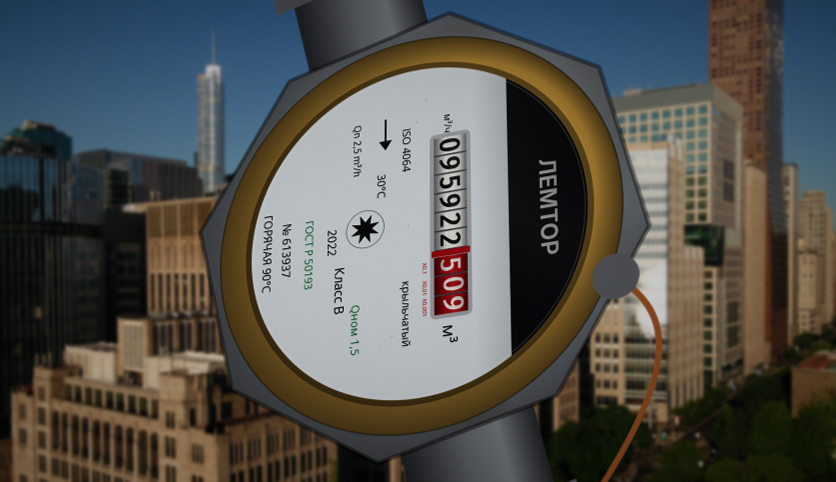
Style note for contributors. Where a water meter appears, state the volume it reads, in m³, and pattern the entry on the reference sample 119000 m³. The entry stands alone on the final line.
95922.509 m³
